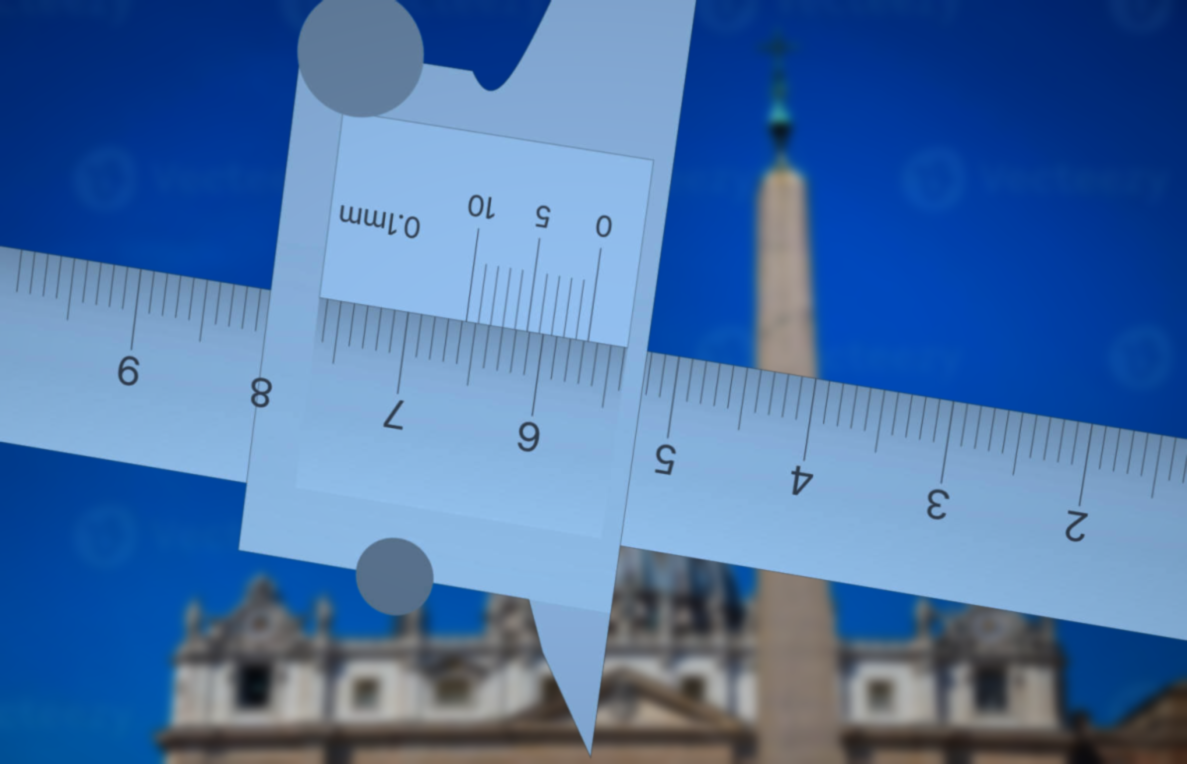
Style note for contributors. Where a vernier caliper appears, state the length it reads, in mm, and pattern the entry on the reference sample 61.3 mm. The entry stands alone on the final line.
56.7 mm
